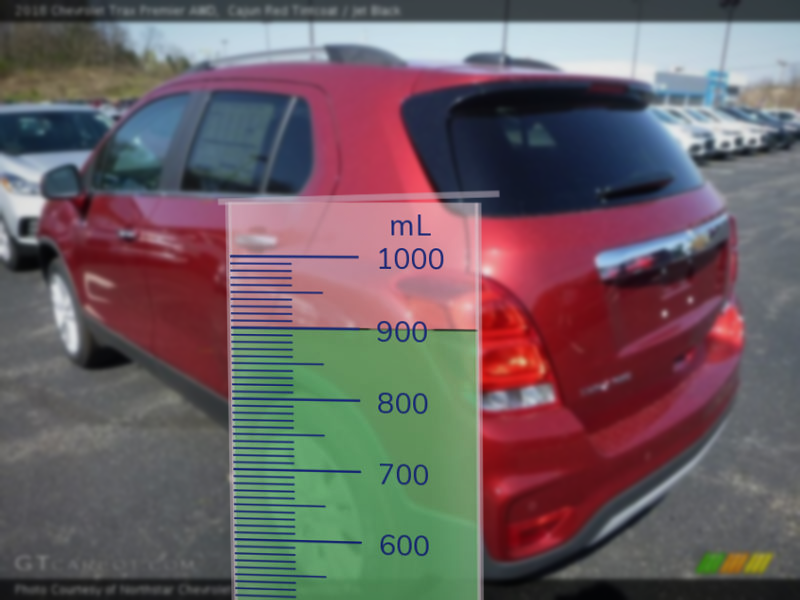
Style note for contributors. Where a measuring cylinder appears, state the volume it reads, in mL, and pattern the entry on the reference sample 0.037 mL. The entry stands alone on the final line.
900 mL
